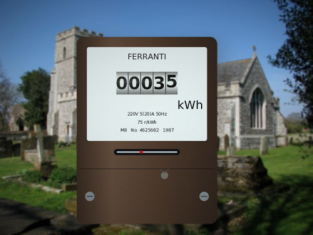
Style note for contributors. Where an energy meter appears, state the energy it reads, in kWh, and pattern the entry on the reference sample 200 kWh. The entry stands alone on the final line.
35 kWh
